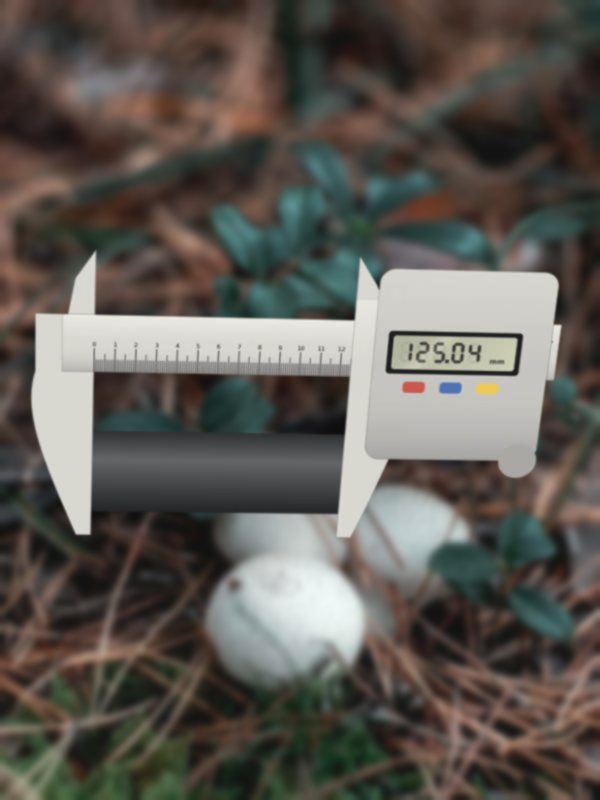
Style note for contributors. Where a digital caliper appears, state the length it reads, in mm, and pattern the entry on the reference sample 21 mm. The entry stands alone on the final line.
125.04 mm
